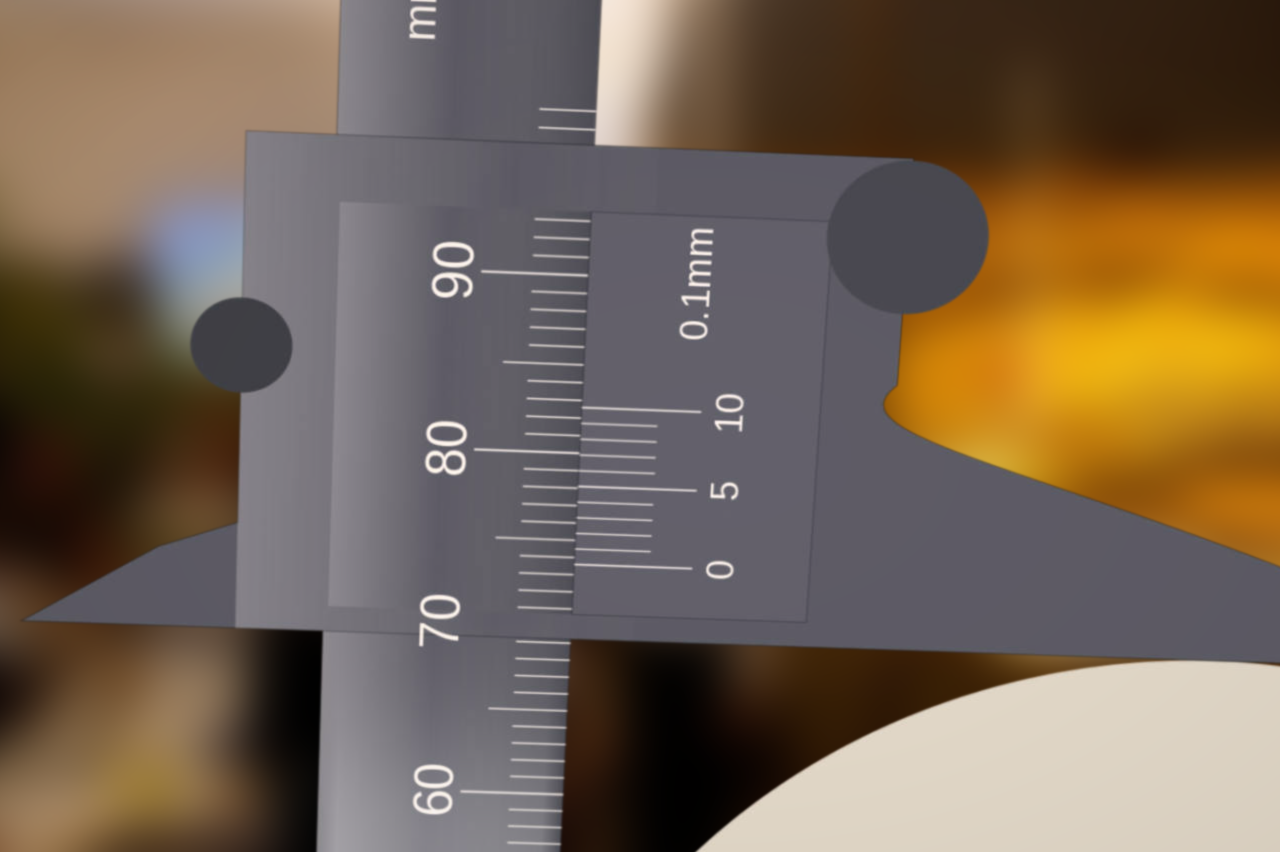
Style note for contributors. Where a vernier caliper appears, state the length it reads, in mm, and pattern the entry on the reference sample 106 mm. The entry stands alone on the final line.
73.6 mm
